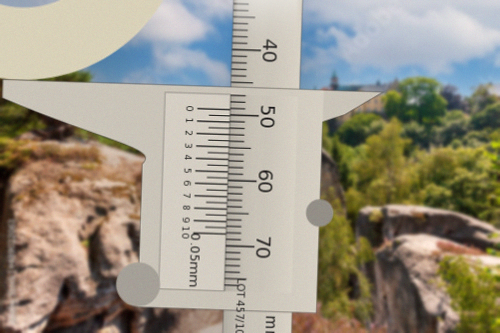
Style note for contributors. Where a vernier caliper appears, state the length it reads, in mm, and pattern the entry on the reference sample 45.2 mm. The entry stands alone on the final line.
49.2 mm
